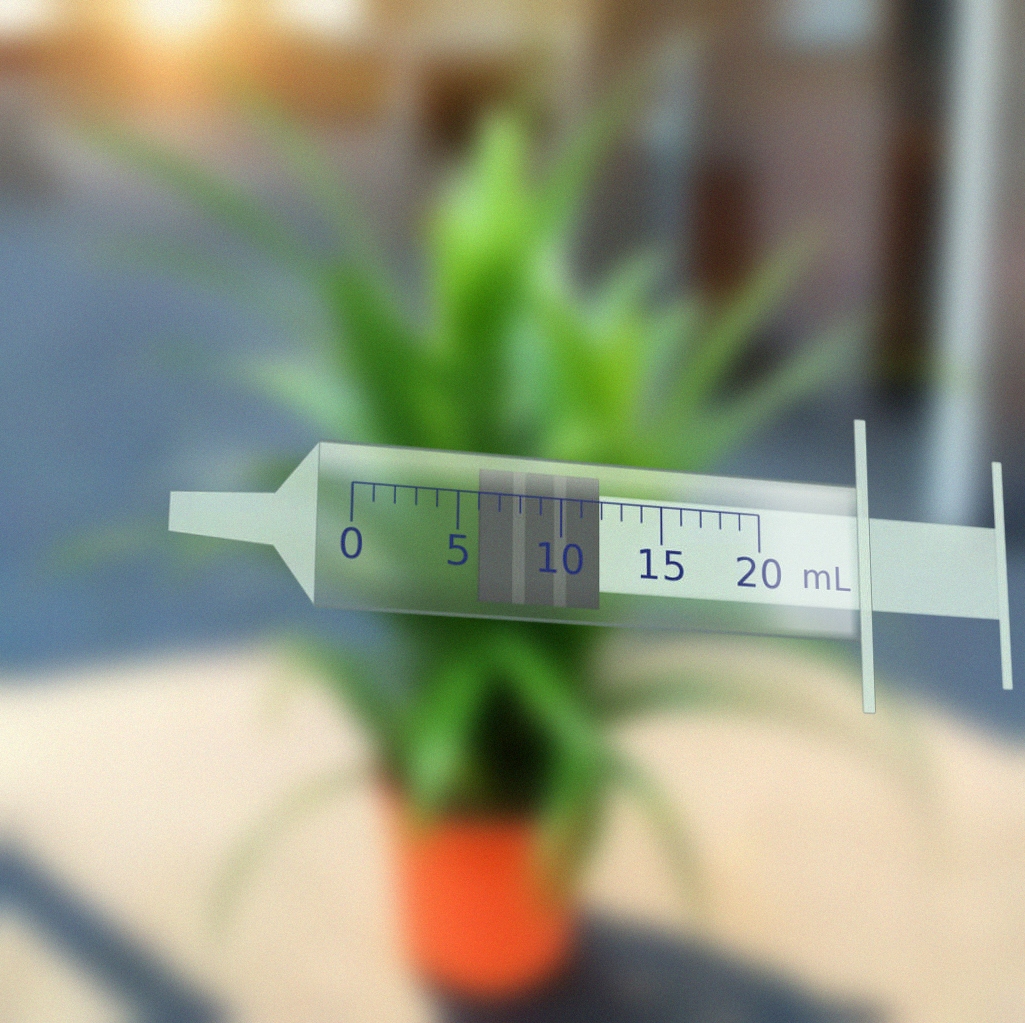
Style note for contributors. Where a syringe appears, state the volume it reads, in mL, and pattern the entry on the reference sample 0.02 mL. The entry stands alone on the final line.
6 mL
